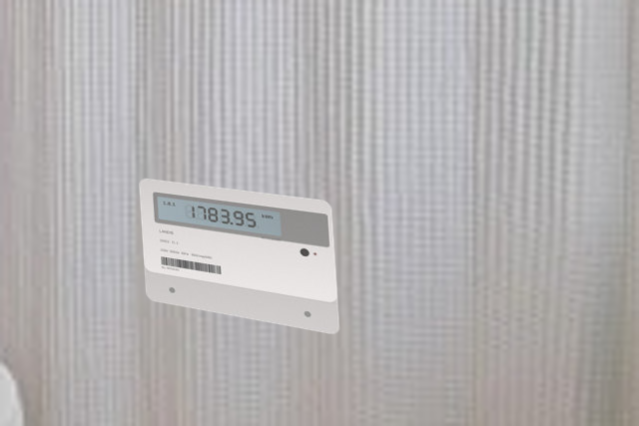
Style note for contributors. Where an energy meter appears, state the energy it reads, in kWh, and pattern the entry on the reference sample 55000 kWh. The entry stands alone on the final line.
1783.95 kWh
